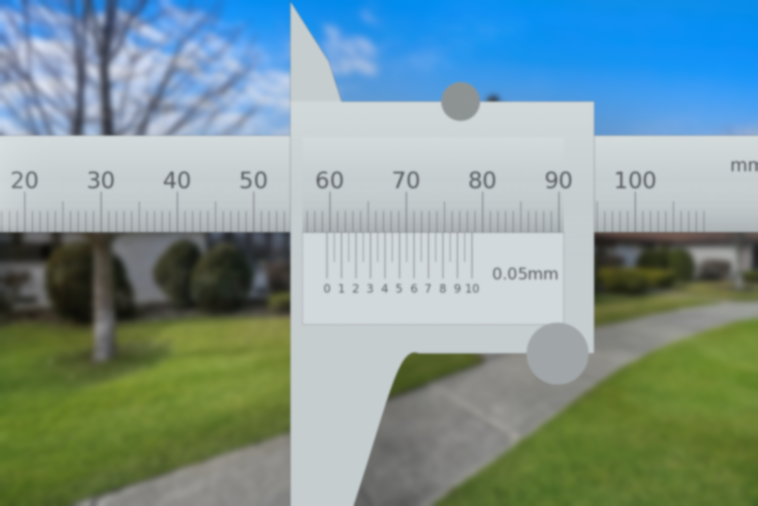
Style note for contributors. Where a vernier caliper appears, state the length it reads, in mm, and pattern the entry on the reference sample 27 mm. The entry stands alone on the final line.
59.6 mm
